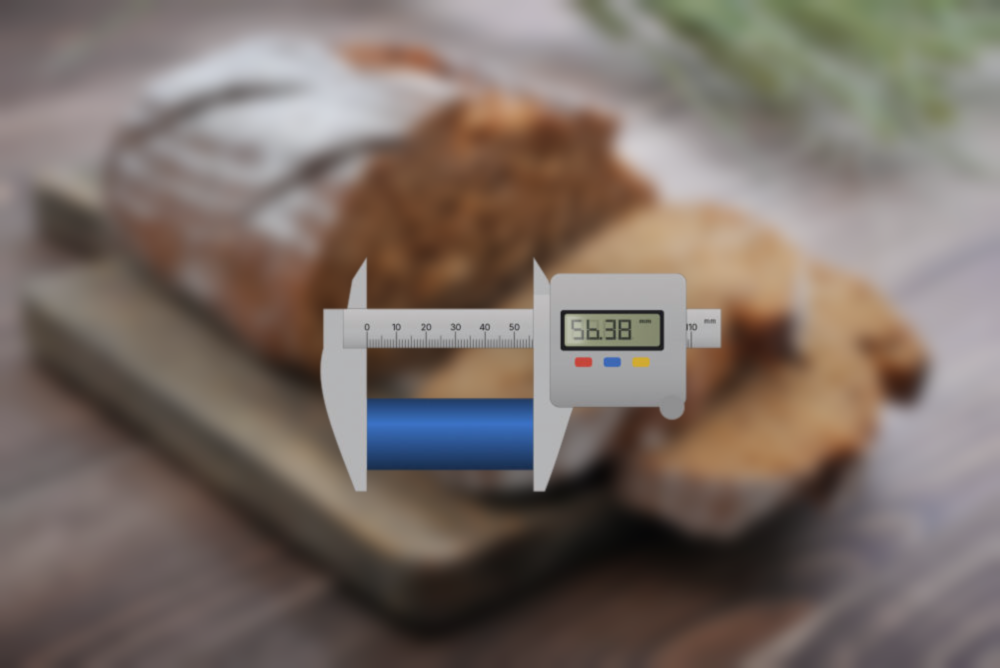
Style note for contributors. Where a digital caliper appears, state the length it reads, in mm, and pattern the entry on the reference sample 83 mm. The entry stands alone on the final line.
56.38 mm
